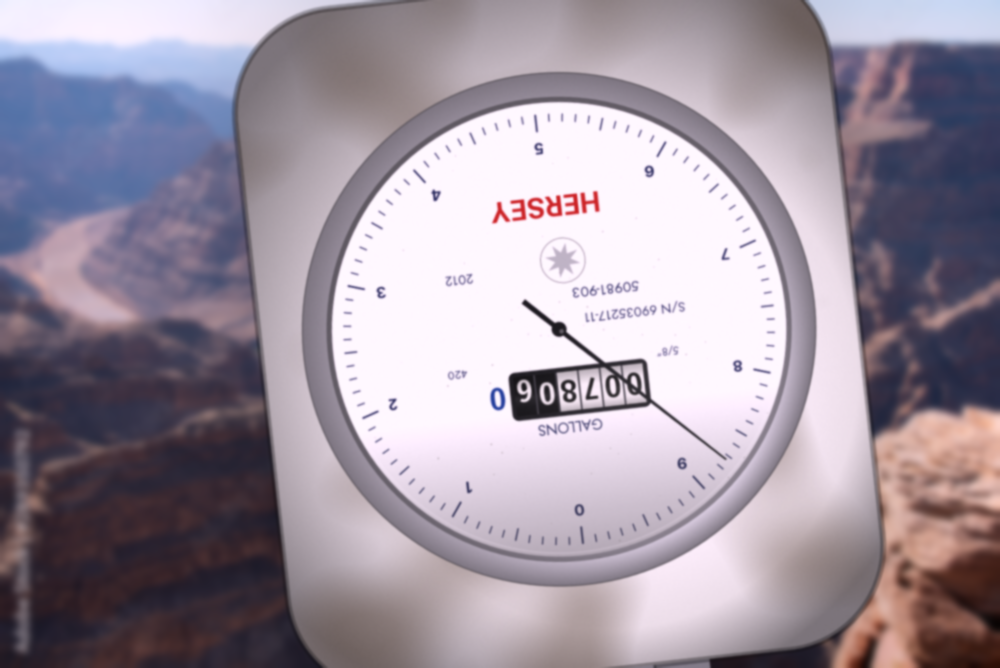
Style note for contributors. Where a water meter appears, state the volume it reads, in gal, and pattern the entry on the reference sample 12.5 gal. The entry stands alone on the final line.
78058.7 gal
